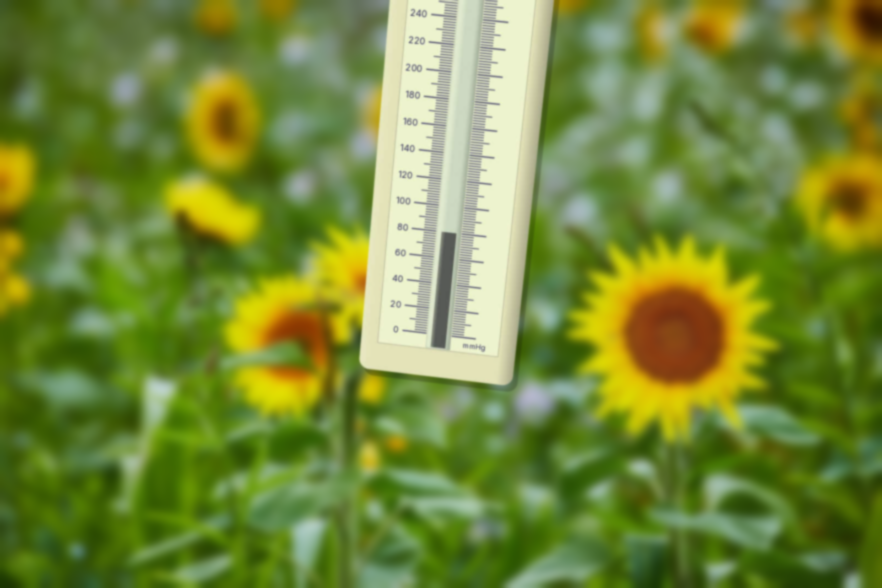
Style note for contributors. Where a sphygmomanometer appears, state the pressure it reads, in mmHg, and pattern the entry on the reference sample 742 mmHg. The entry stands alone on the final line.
80 mmHg
